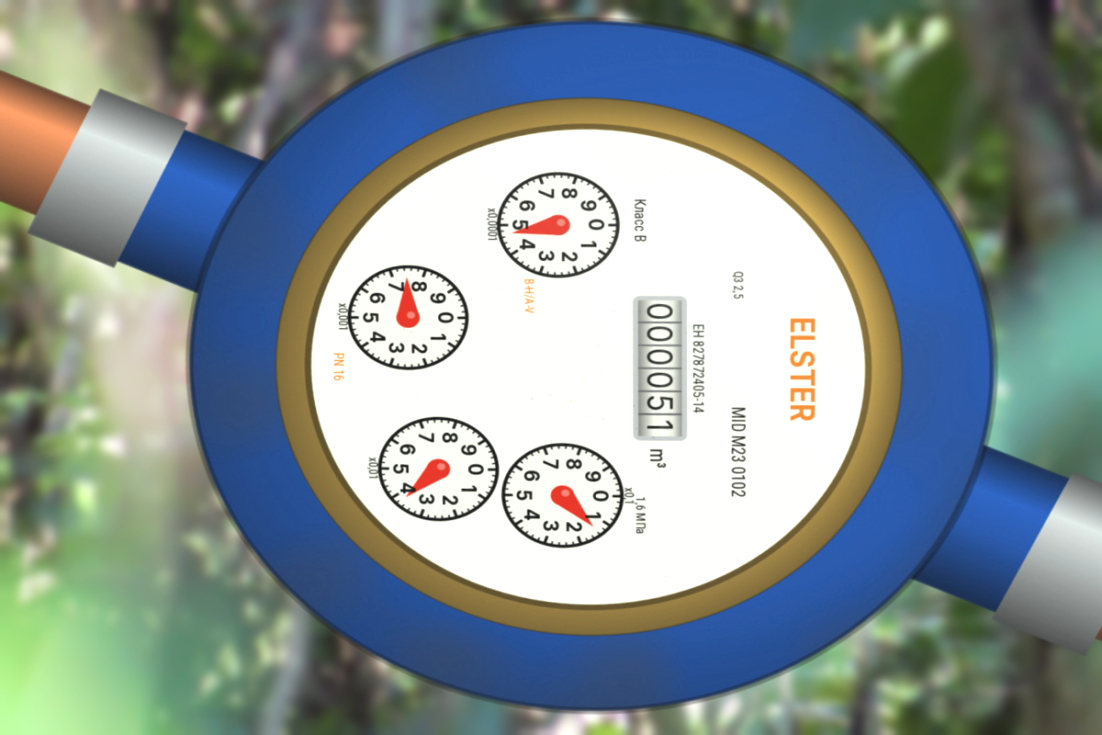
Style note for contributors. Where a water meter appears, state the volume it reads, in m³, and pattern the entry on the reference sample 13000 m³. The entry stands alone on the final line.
51.1374 m³
